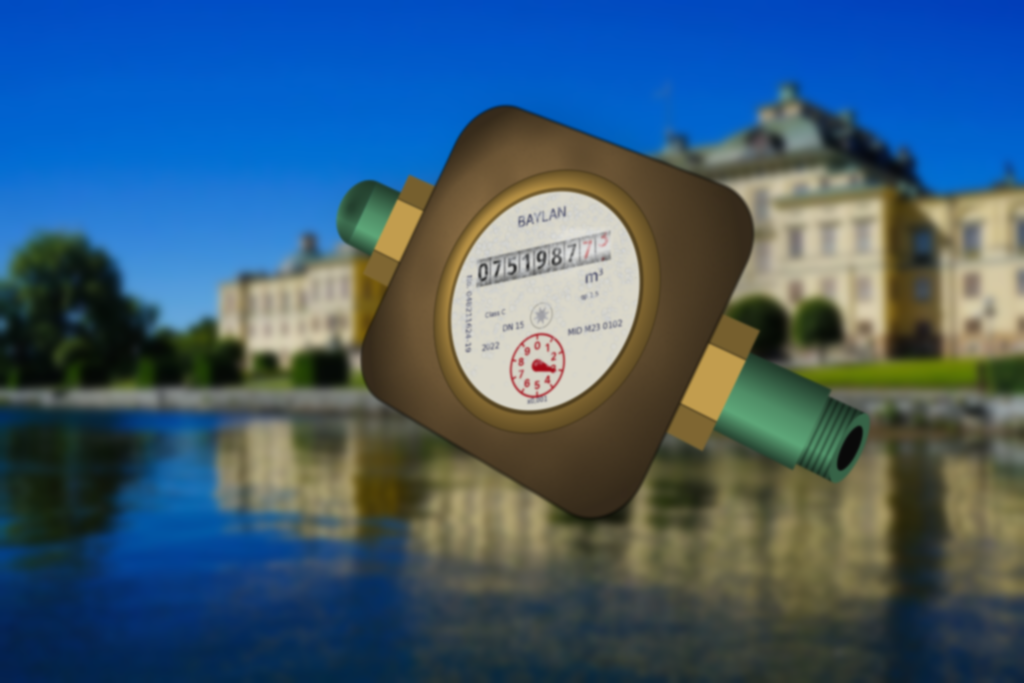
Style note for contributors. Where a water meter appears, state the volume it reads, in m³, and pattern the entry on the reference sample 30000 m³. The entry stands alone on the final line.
751987.733 m³
